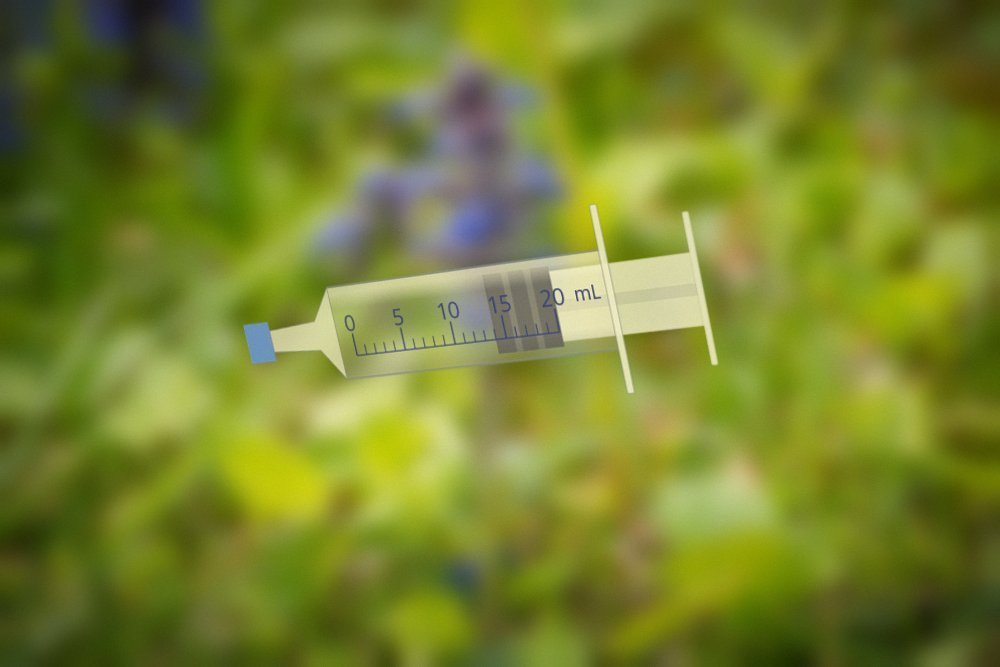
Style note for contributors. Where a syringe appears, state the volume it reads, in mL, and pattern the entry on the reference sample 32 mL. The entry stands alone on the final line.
14 mL
